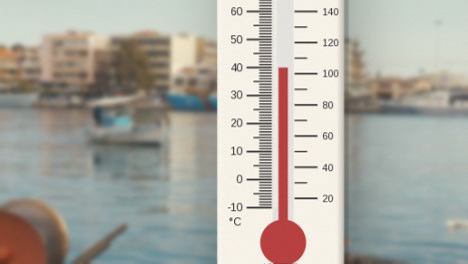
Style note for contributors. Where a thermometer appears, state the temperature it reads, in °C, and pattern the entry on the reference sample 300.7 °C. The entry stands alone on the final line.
40 °C
